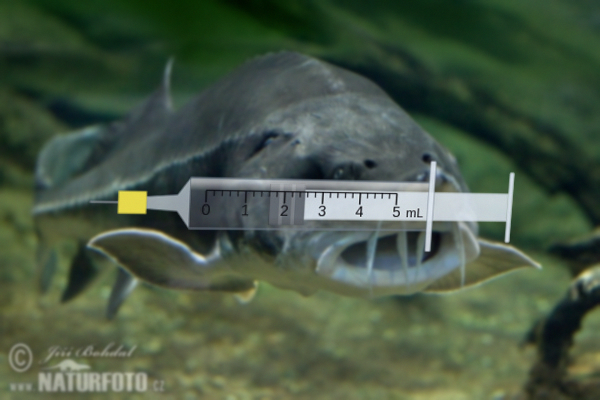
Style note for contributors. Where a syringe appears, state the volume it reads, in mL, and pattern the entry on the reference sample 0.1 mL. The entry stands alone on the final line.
1.6 mL
